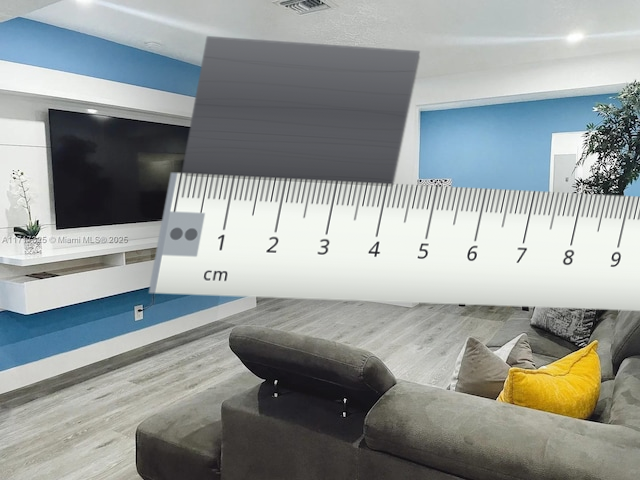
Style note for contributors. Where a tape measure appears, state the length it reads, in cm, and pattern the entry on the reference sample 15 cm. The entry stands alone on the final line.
4.1 cm
